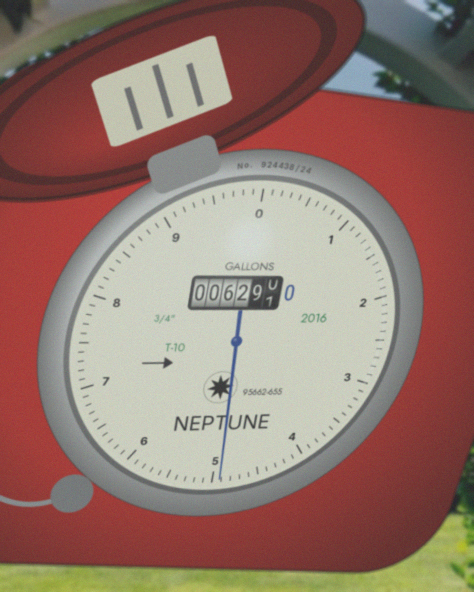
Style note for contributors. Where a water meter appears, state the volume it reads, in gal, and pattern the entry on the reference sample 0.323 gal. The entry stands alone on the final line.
62904.9 gal
